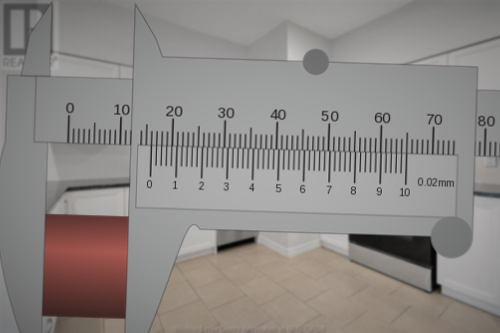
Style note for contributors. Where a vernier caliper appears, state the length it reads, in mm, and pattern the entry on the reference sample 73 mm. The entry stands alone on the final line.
16.0 mm
